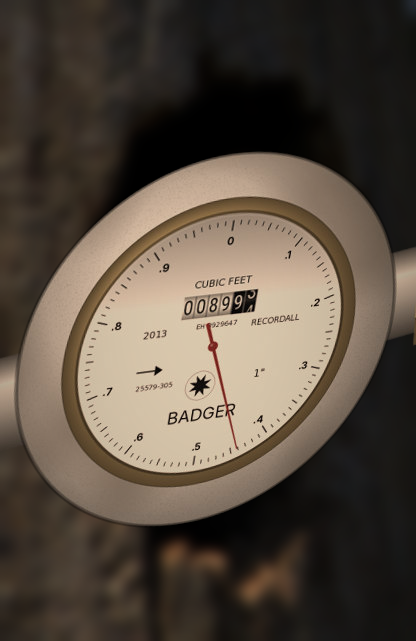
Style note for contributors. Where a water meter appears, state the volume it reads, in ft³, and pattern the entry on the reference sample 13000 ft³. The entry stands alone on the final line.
8993.44 ft³
